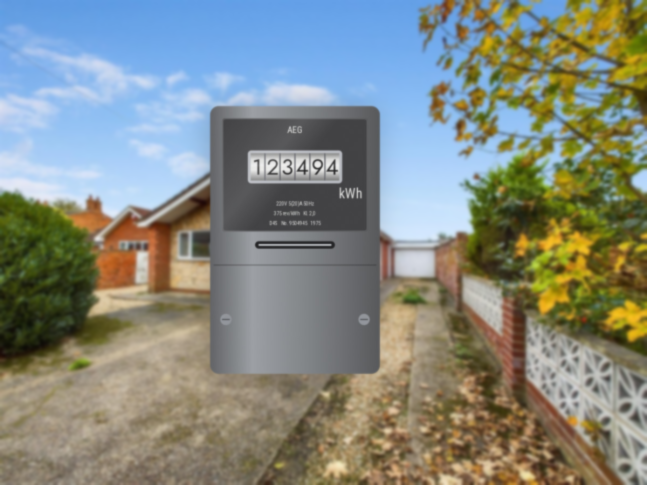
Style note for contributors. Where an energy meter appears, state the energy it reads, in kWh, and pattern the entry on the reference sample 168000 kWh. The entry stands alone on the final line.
123494 kWh
